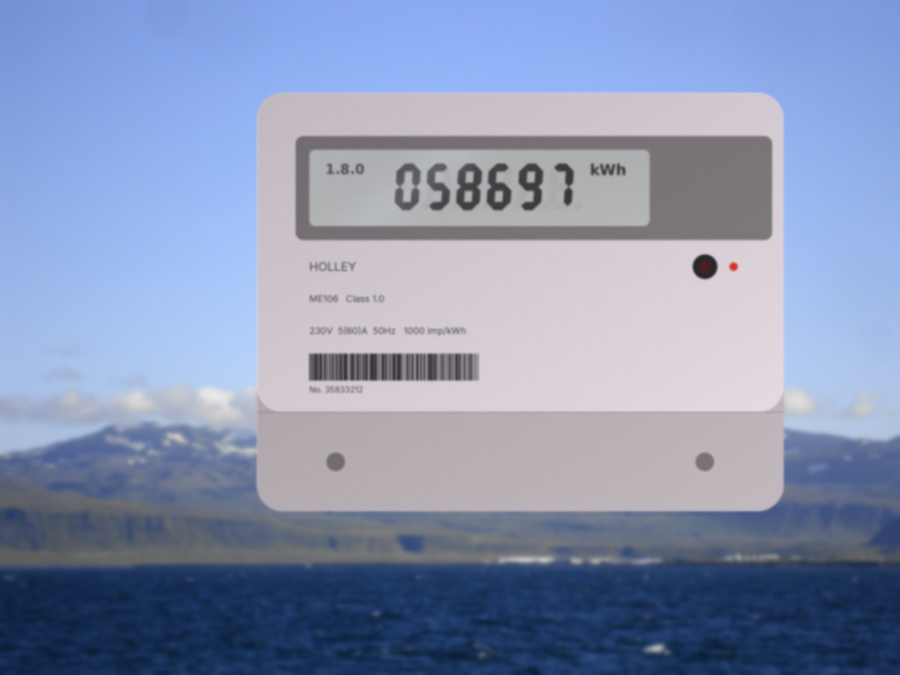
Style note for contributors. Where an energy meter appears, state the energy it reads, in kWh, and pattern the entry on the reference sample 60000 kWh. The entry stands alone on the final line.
58697 kWh
